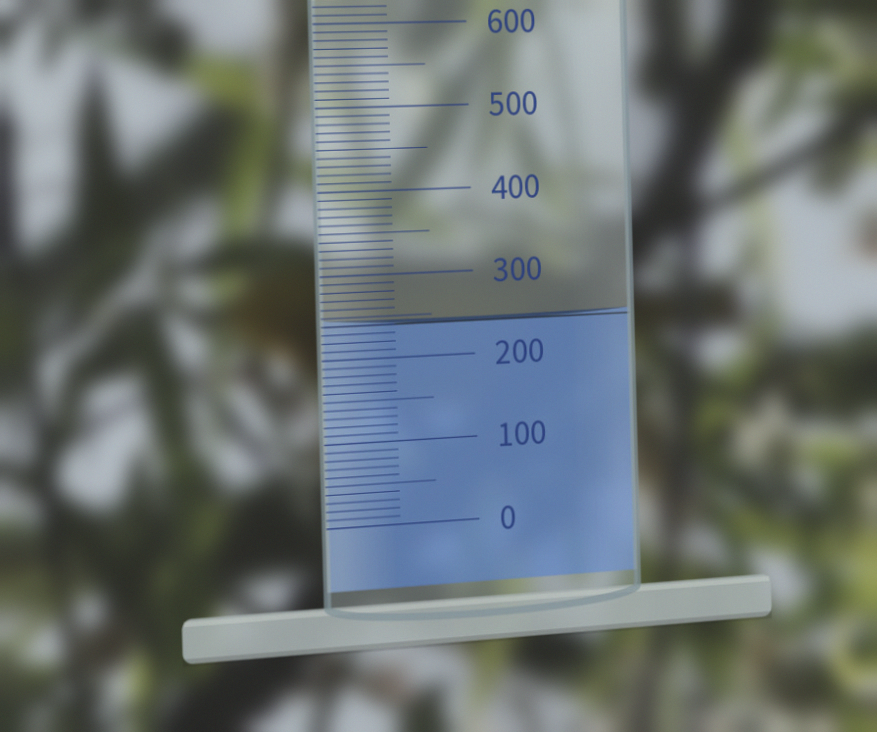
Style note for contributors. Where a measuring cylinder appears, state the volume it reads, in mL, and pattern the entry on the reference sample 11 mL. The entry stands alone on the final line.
240 mL
